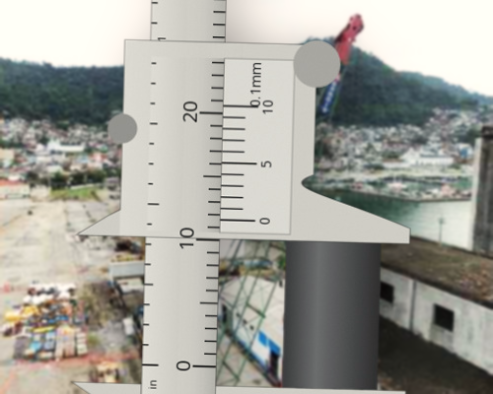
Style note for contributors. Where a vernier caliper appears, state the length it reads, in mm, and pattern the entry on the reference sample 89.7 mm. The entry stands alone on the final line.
11.6 mm
